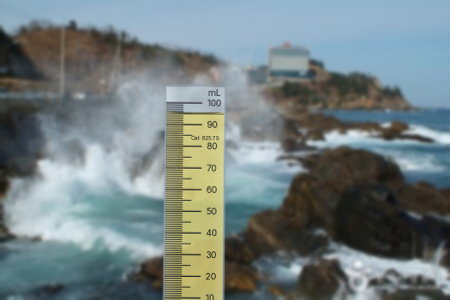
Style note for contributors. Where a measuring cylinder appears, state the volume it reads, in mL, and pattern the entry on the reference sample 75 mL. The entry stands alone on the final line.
95 mL
